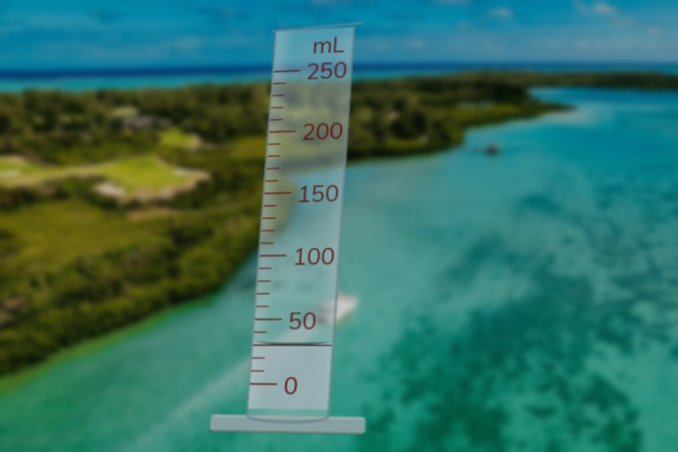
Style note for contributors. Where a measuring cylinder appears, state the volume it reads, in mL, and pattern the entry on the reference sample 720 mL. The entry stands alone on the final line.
30 mL
